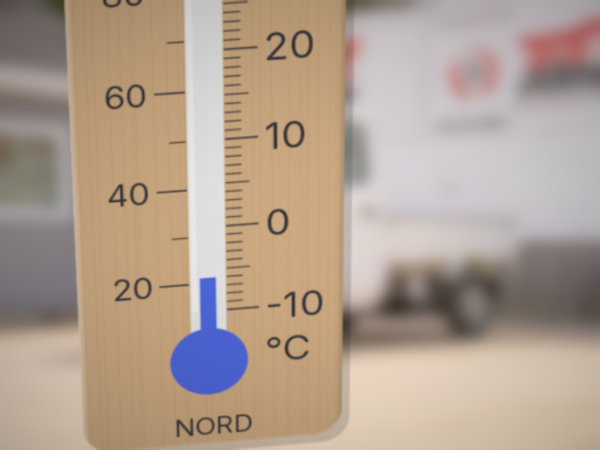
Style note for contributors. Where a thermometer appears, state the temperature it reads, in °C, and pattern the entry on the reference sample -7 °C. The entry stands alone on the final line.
-6 °C
